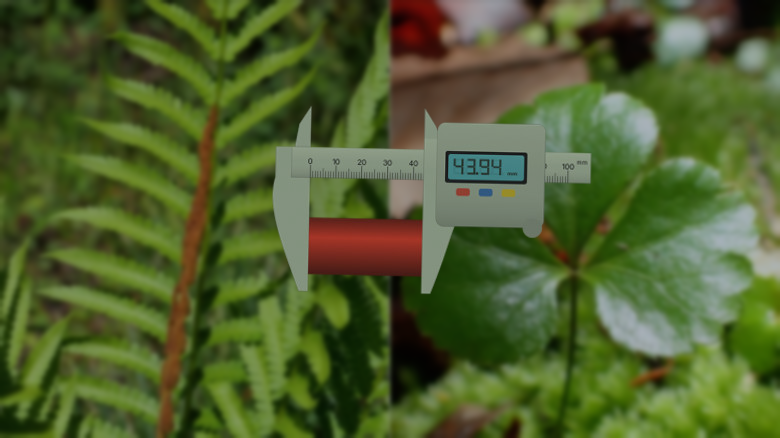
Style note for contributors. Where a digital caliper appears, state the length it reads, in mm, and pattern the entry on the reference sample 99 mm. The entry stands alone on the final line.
43.94 mm
